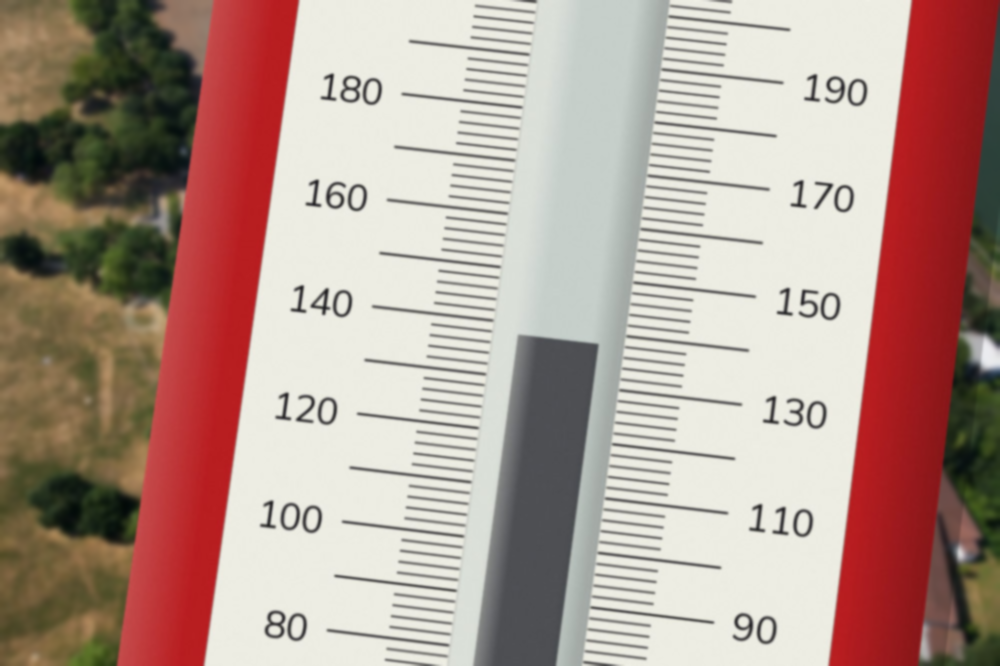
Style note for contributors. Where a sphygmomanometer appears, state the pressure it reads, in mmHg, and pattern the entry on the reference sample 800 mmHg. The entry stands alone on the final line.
138 mmHg
